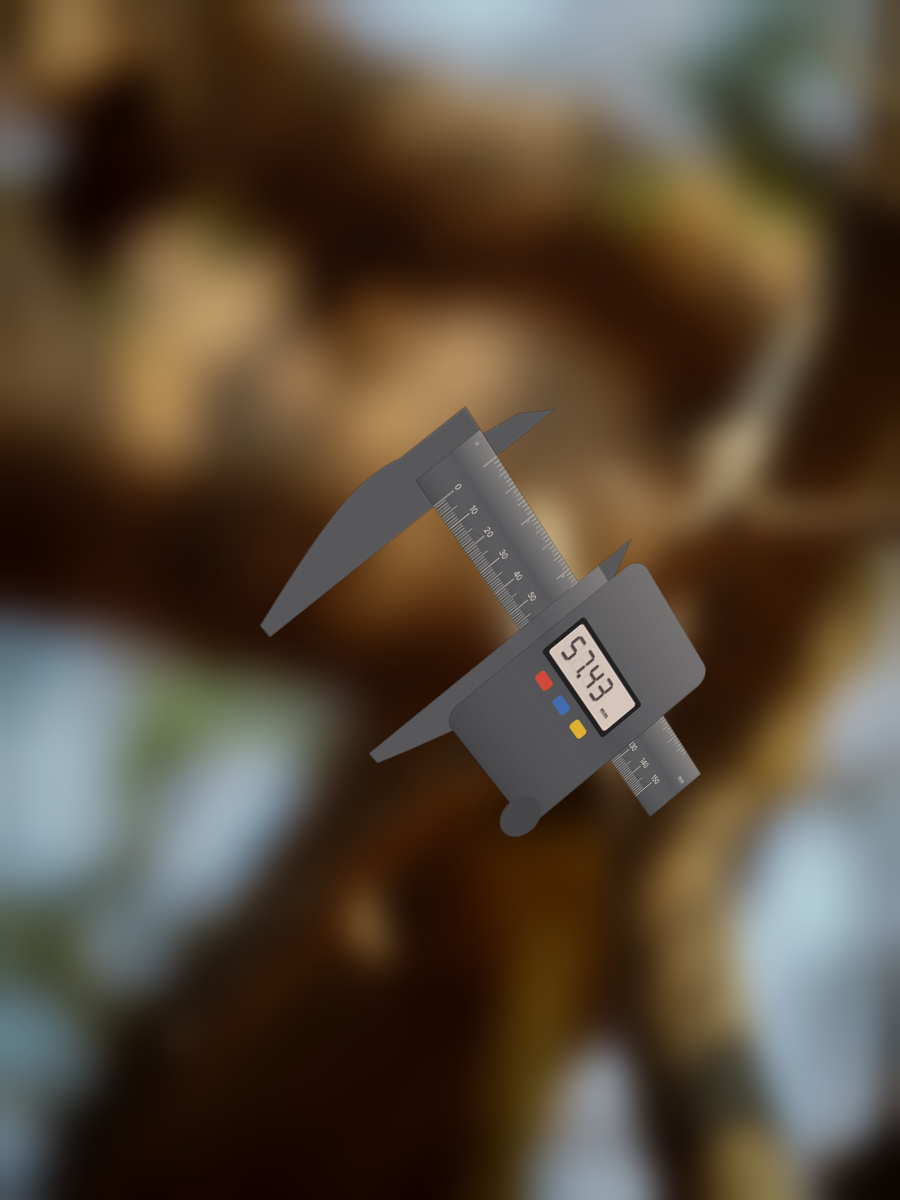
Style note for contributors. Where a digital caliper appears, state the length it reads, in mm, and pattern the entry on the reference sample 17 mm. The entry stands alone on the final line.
57.43 mm
